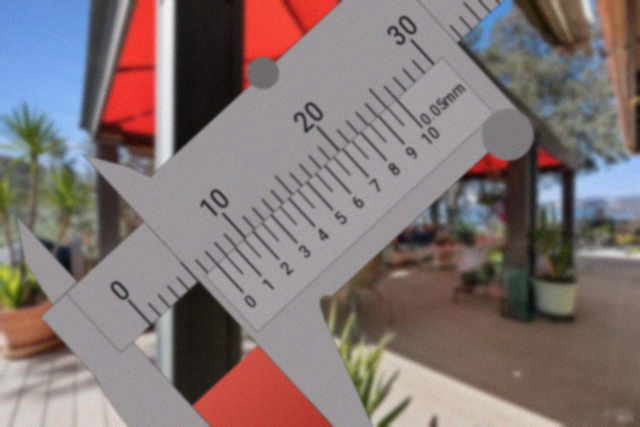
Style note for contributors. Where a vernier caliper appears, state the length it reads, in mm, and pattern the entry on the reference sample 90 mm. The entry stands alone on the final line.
7.0 mm
